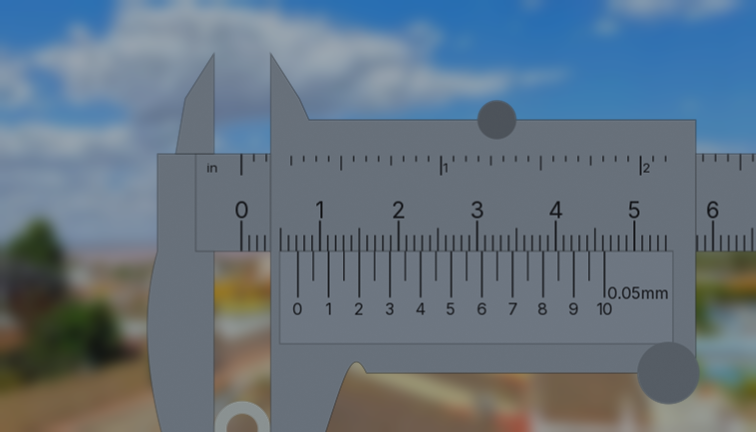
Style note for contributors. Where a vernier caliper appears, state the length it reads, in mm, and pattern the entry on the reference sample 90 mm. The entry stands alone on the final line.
7.2 mm
